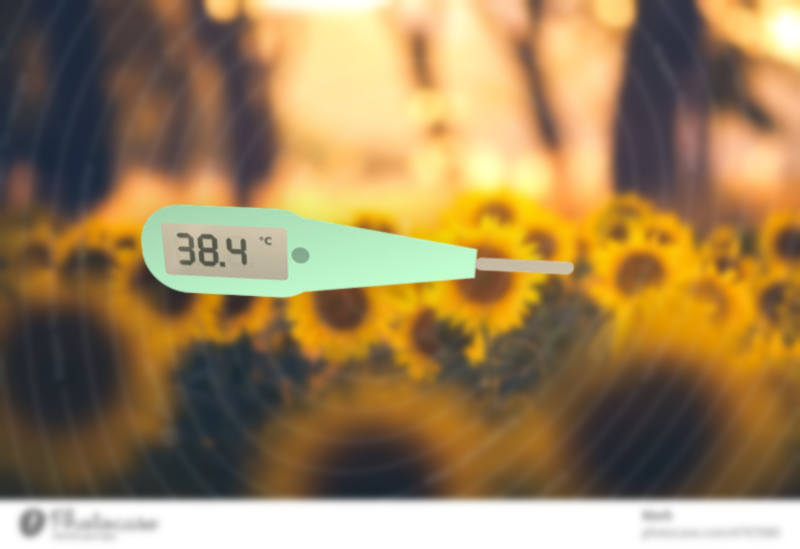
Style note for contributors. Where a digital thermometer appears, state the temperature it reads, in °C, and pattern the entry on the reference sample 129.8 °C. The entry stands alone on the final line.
38.4 °C
